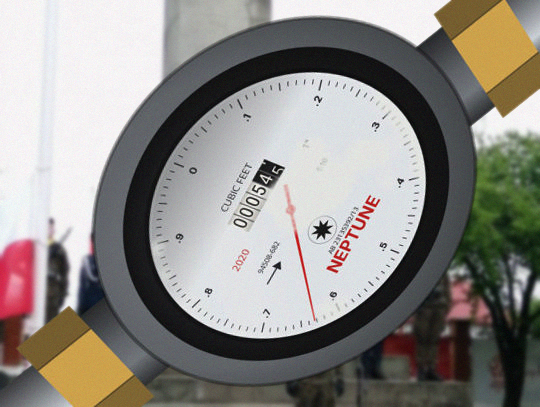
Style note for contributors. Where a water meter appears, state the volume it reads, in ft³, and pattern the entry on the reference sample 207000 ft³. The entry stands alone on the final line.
544.63 ft³
